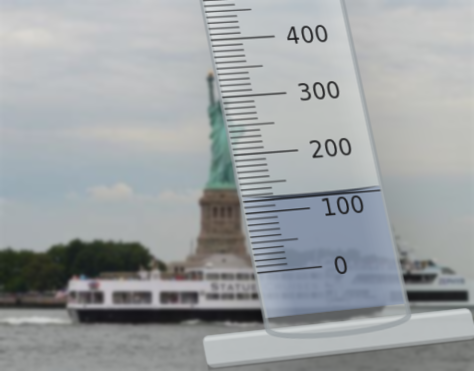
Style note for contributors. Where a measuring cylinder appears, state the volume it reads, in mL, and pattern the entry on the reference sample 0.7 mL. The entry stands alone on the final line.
120 mL
